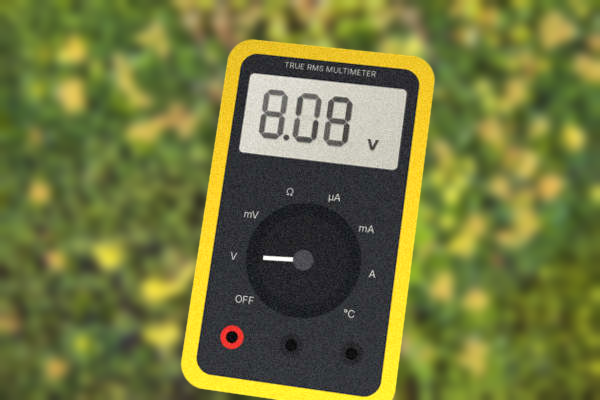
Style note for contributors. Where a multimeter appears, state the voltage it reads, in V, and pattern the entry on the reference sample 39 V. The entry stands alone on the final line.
8.08 V
